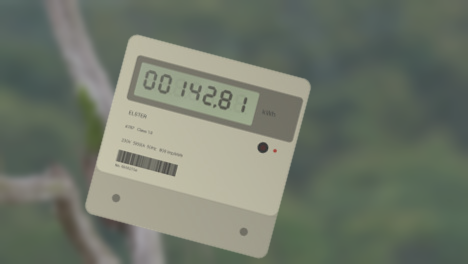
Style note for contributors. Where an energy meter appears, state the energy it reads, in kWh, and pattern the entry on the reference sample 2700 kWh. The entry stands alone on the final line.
142.81 kWh
